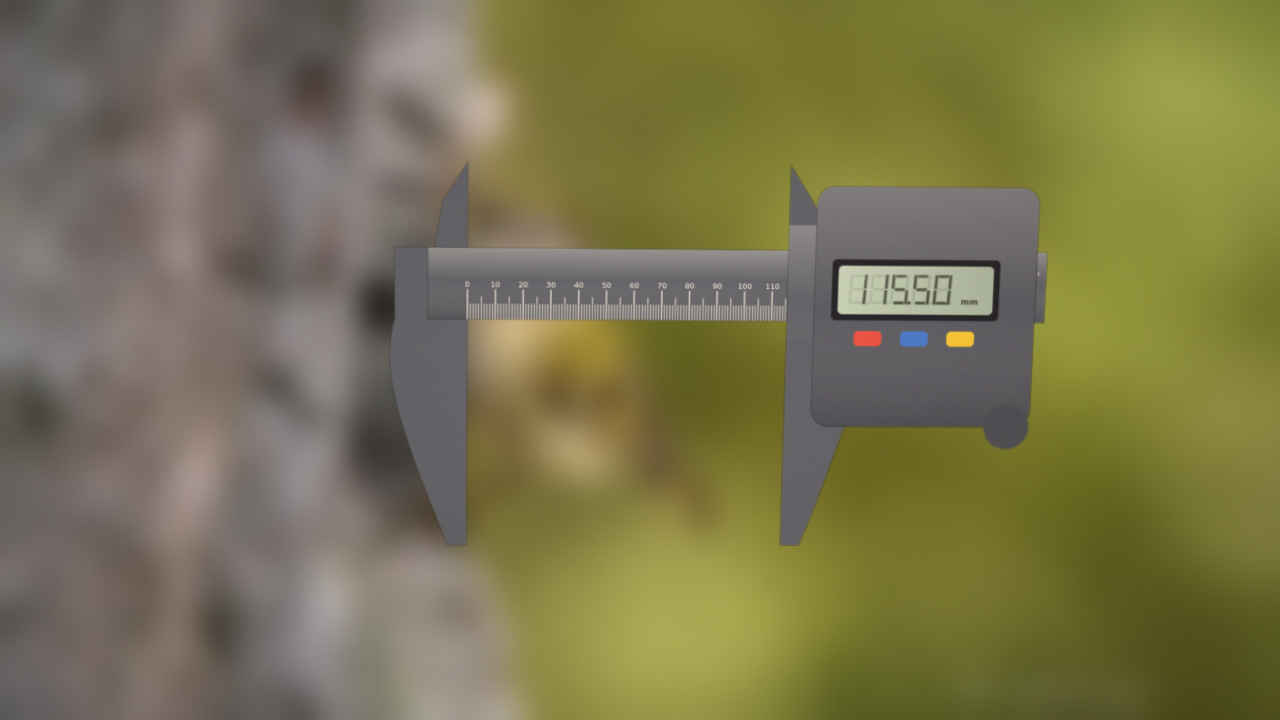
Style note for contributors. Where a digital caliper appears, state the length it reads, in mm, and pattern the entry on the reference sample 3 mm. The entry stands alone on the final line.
115.50 mm
